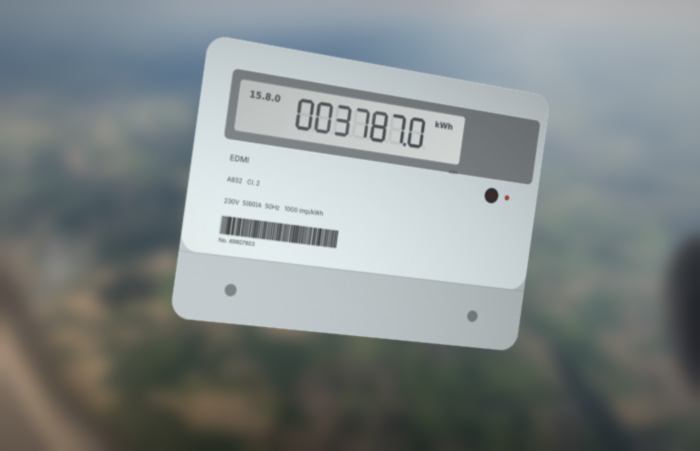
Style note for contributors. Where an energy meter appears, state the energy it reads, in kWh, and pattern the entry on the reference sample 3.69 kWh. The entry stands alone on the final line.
3787.0 kWh
